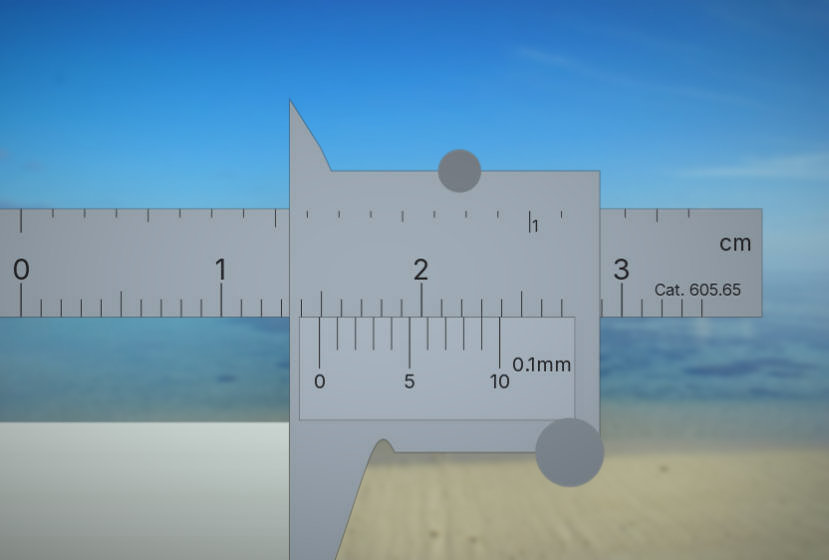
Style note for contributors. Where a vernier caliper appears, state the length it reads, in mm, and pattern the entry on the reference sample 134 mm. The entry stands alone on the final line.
14.9 mm
